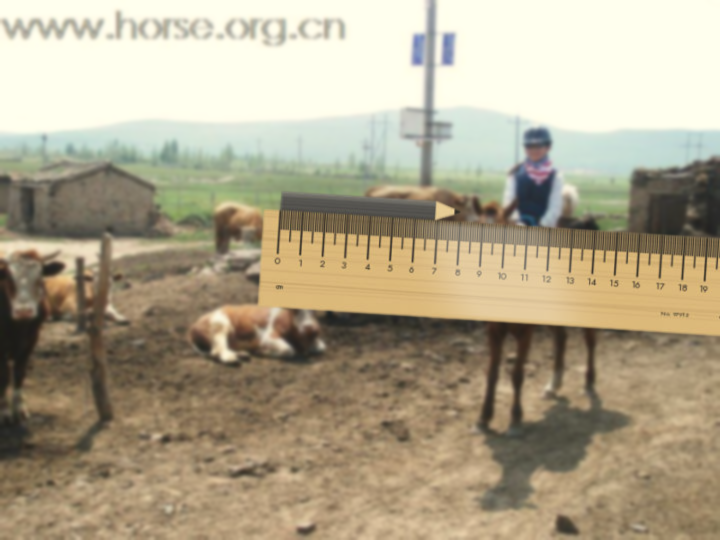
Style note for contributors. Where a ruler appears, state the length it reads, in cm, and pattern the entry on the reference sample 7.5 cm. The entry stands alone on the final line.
8 cm
